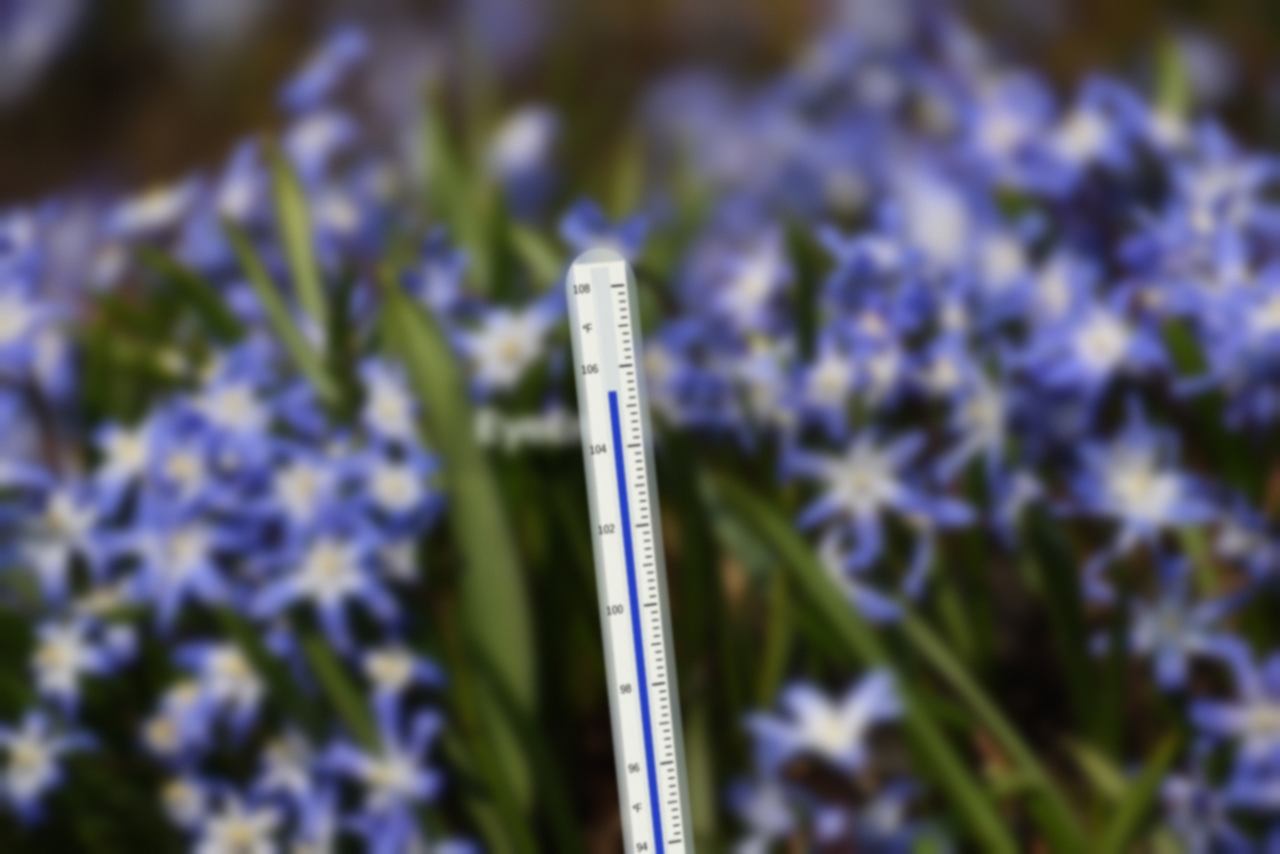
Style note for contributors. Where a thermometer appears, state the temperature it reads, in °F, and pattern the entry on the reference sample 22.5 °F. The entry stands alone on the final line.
105.4 °F
